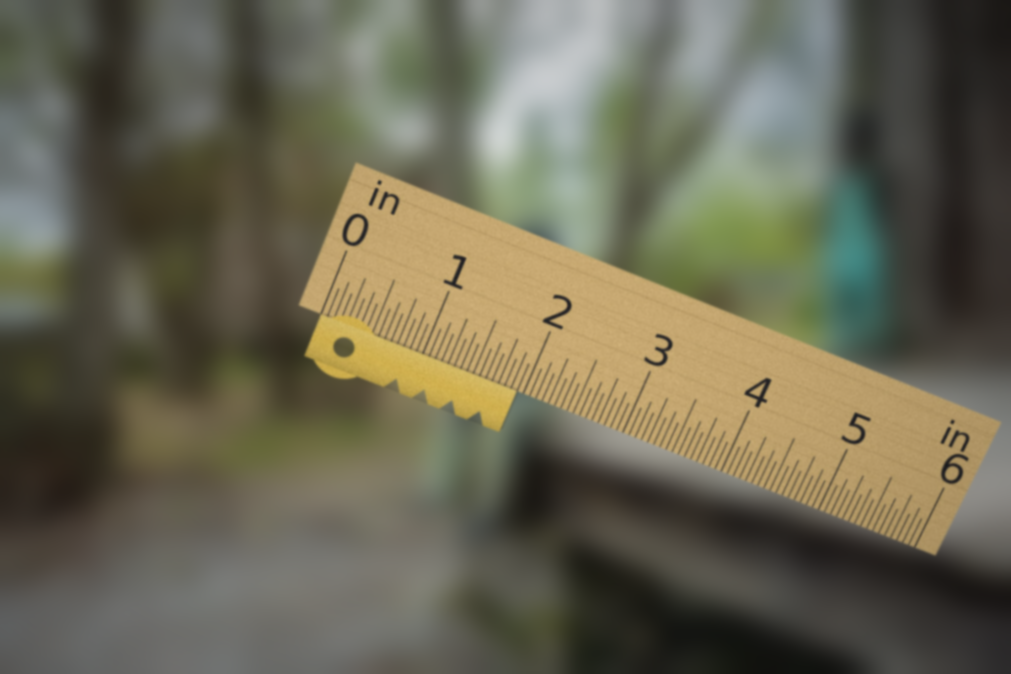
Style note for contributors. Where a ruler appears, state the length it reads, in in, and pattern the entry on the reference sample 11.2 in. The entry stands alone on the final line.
1.9375 in
